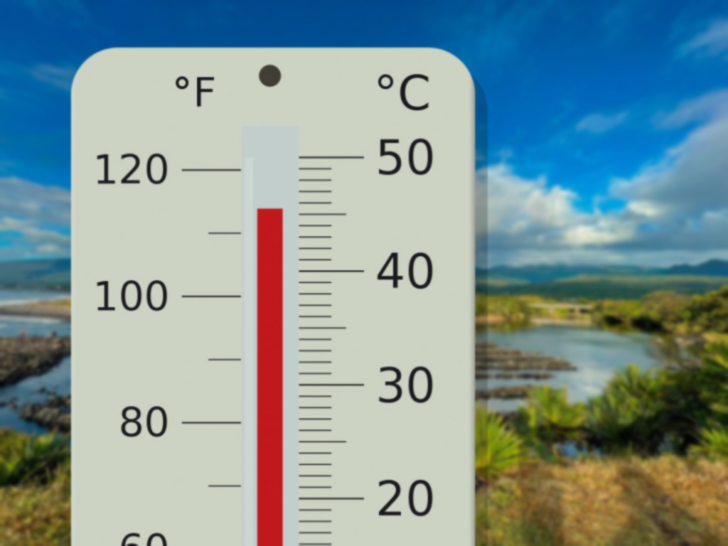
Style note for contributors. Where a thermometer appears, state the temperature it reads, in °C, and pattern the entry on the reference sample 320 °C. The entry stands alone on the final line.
45.5 °C
